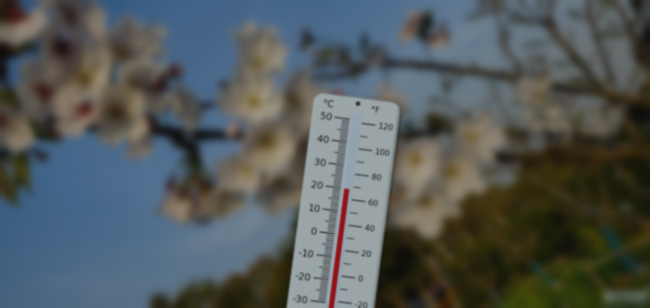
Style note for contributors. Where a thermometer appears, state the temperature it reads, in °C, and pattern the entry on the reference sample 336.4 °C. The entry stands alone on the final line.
20 °C
